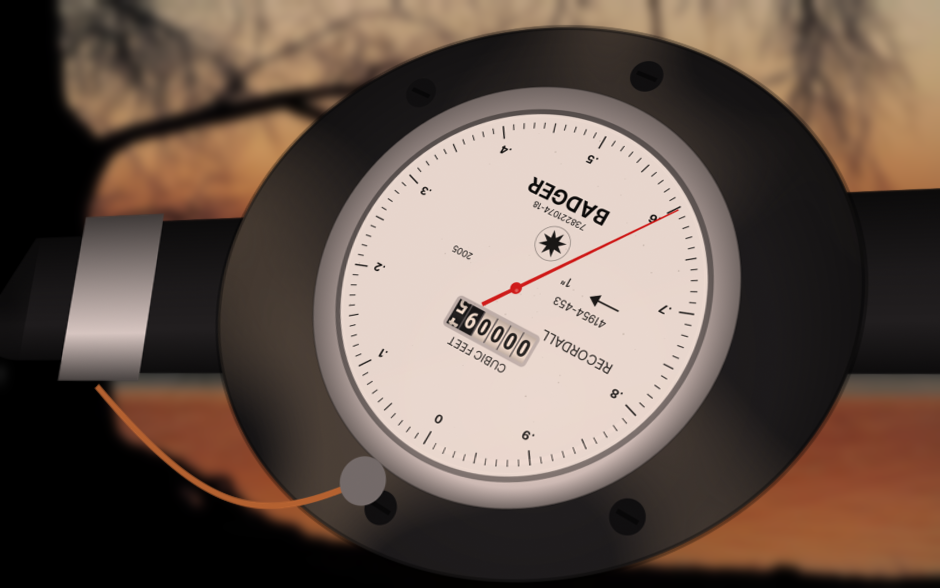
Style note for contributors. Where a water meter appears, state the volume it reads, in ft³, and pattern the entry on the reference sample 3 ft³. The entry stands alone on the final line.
94.60 ft³
